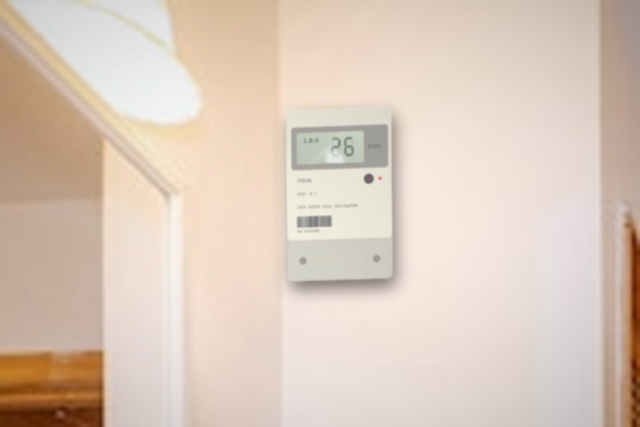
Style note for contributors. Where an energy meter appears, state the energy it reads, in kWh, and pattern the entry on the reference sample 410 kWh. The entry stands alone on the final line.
26 kWh
